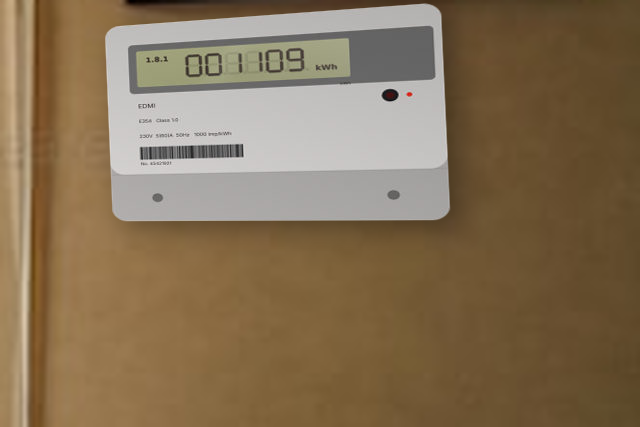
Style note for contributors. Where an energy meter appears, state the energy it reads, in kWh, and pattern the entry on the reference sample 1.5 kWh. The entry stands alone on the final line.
1109 kWh
